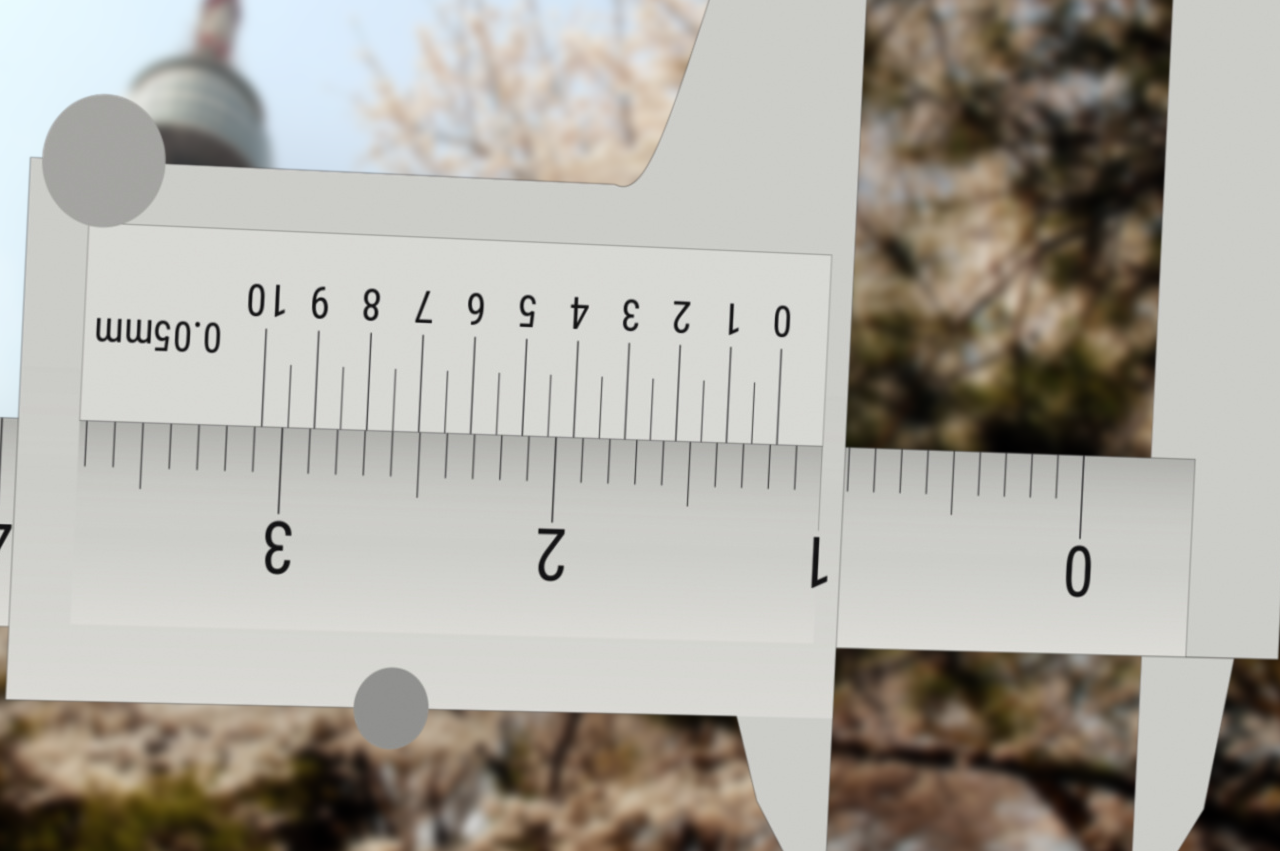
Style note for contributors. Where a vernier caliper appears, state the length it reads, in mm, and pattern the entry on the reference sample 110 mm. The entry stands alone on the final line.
11.75 mm
